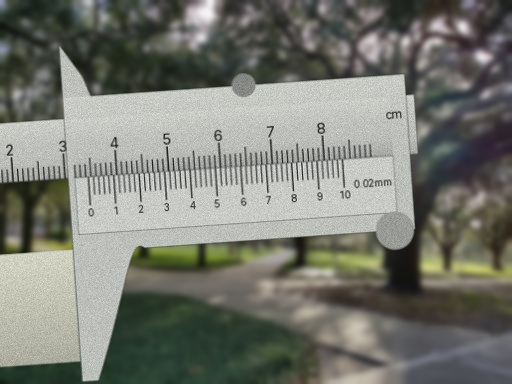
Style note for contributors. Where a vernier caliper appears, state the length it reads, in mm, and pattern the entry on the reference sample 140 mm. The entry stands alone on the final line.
34.5 mm
